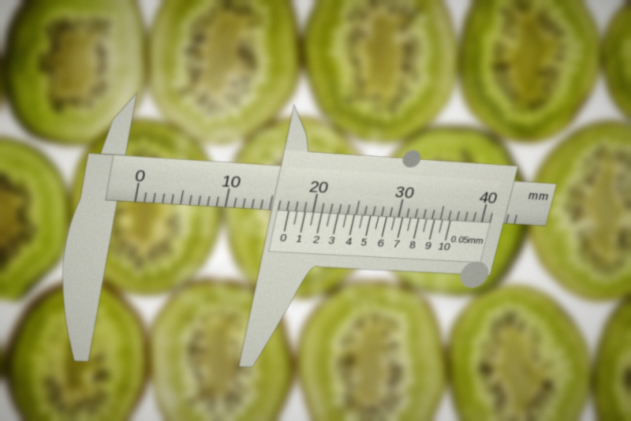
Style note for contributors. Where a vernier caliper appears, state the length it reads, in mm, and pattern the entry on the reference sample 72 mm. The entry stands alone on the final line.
17.2 mm
